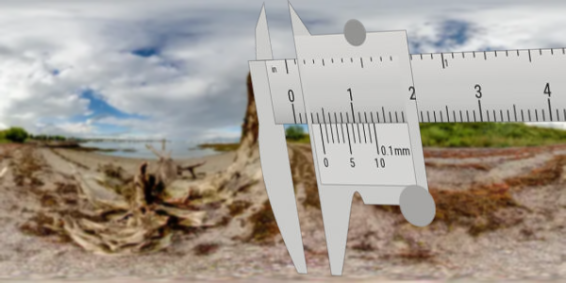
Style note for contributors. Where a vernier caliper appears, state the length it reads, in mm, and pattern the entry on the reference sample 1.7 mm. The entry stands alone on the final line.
4.2 mm
